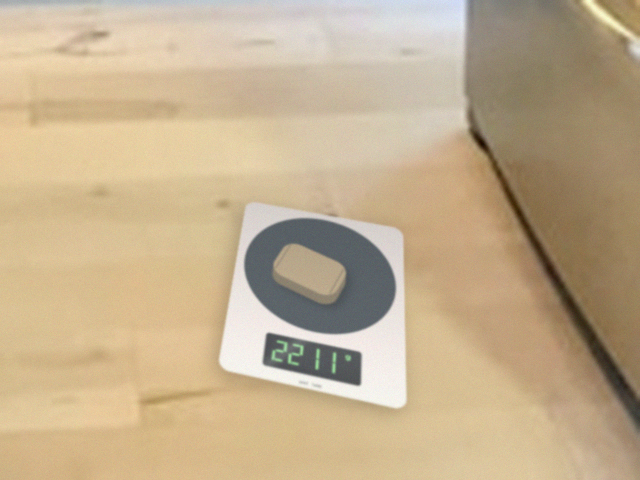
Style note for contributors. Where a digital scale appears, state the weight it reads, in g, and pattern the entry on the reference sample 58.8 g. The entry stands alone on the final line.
2211 g
